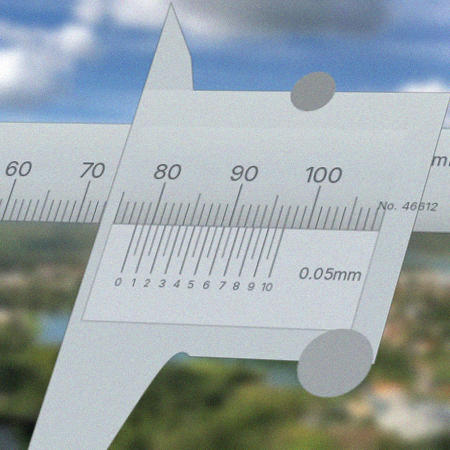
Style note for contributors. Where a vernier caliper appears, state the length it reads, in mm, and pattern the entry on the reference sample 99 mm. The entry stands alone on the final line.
78.0 mm
